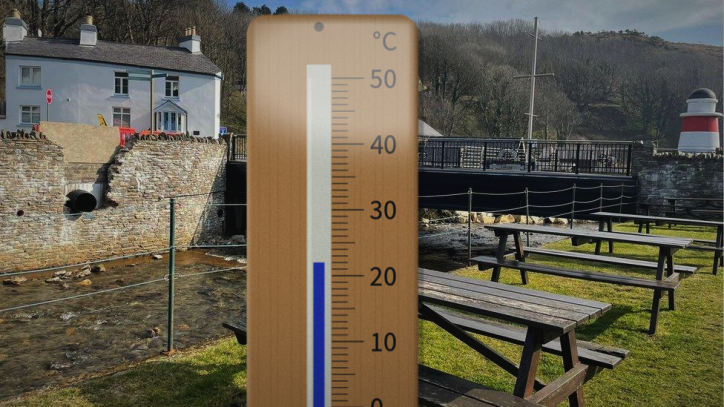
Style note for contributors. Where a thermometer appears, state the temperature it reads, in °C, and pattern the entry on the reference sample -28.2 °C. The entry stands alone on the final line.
22 °C
